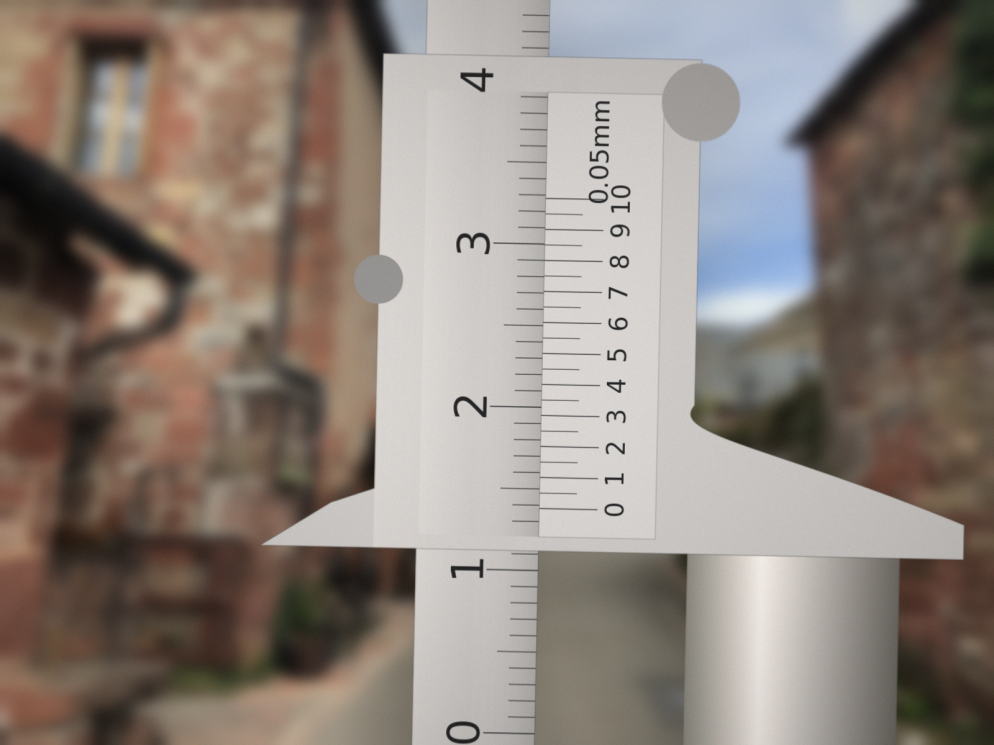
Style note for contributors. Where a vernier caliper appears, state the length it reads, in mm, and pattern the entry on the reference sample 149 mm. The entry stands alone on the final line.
13.8 mm
